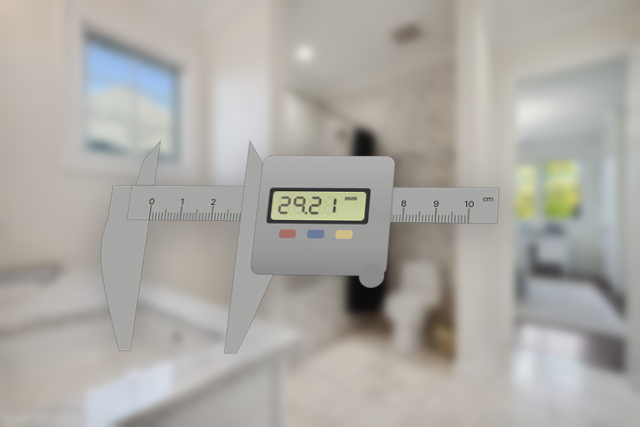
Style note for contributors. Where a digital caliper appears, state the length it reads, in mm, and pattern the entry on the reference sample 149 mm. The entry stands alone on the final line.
29.21 mm
